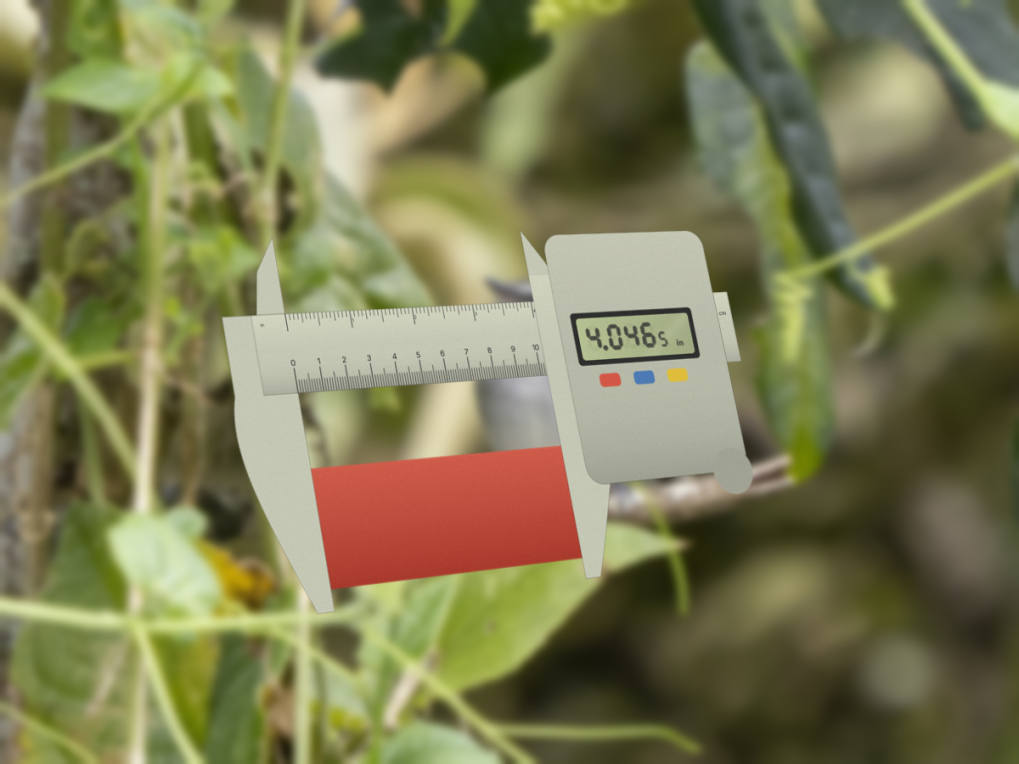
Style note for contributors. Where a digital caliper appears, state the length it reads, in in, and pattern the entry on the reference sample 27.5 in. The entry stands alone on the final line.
4.0465 in
